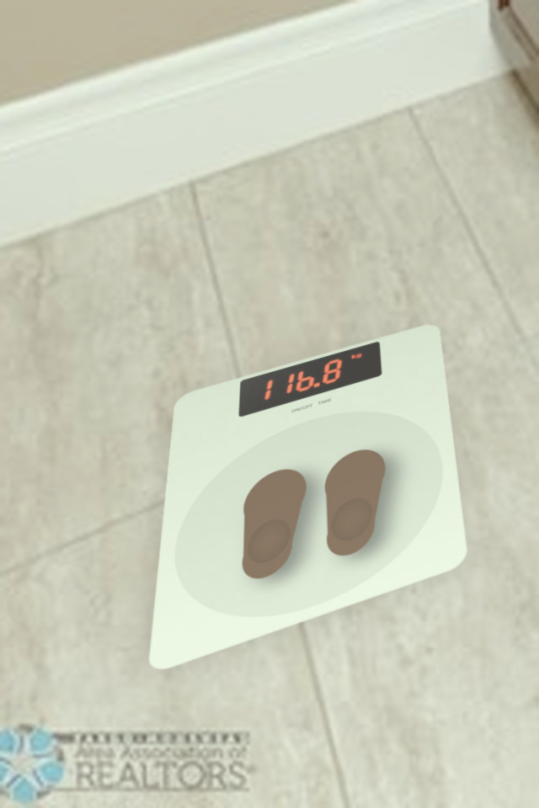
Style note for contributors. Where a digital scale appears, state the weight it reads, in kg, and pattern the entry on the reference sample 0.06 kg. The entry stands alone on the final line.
116.8 kg
